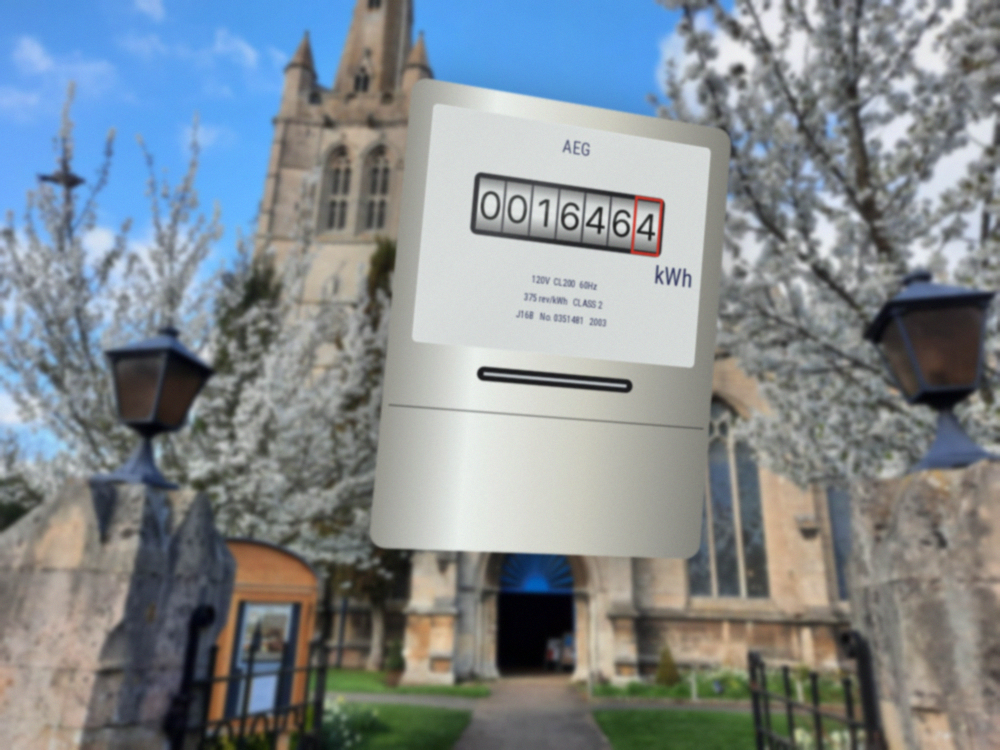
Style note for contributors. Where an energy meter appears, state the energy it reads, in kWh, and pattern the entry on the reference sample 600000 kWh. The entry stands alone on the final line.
1646.4 kWh
